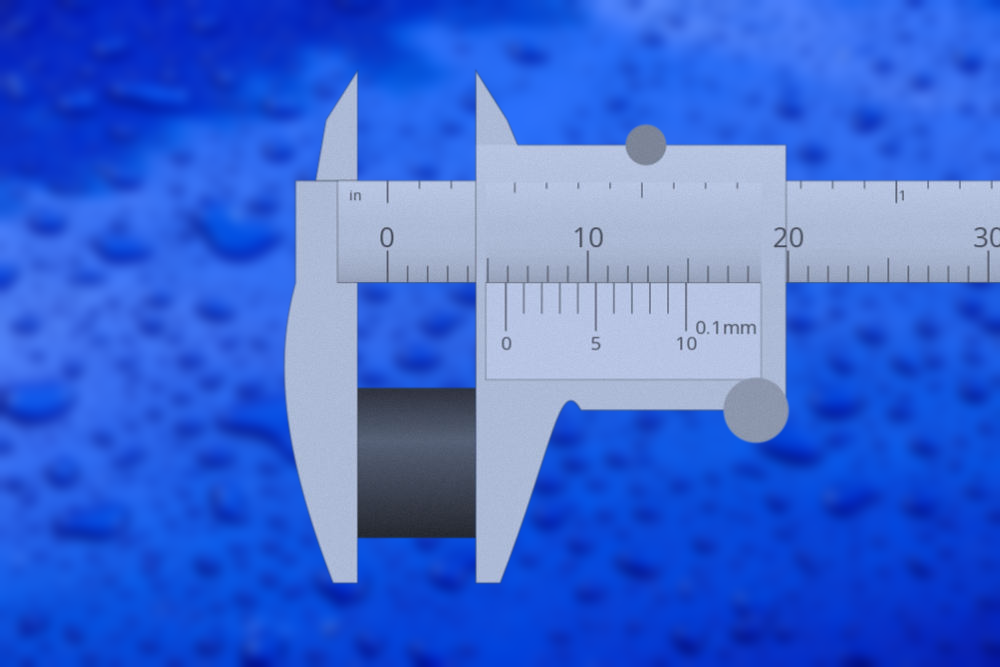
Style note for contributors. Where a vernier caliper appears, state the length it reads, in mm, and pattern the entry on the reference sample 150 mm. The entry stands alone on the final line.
5.9 mm
